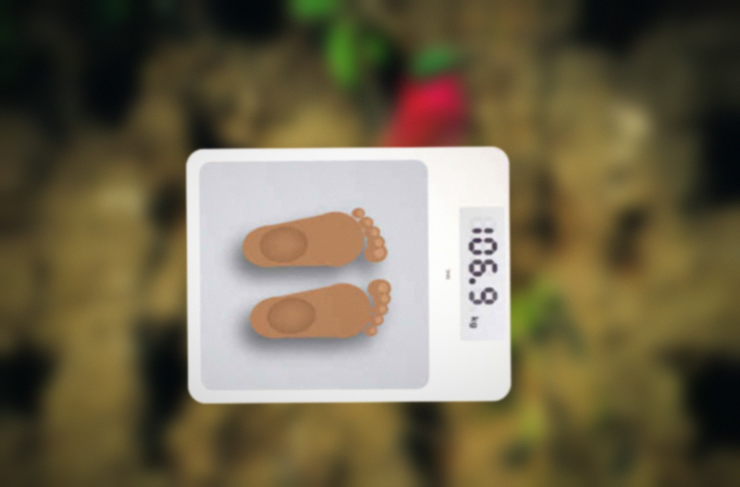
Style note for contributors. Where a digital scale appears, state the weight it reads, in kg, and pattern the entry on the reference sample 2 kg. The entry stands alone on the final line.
106.9 kg
